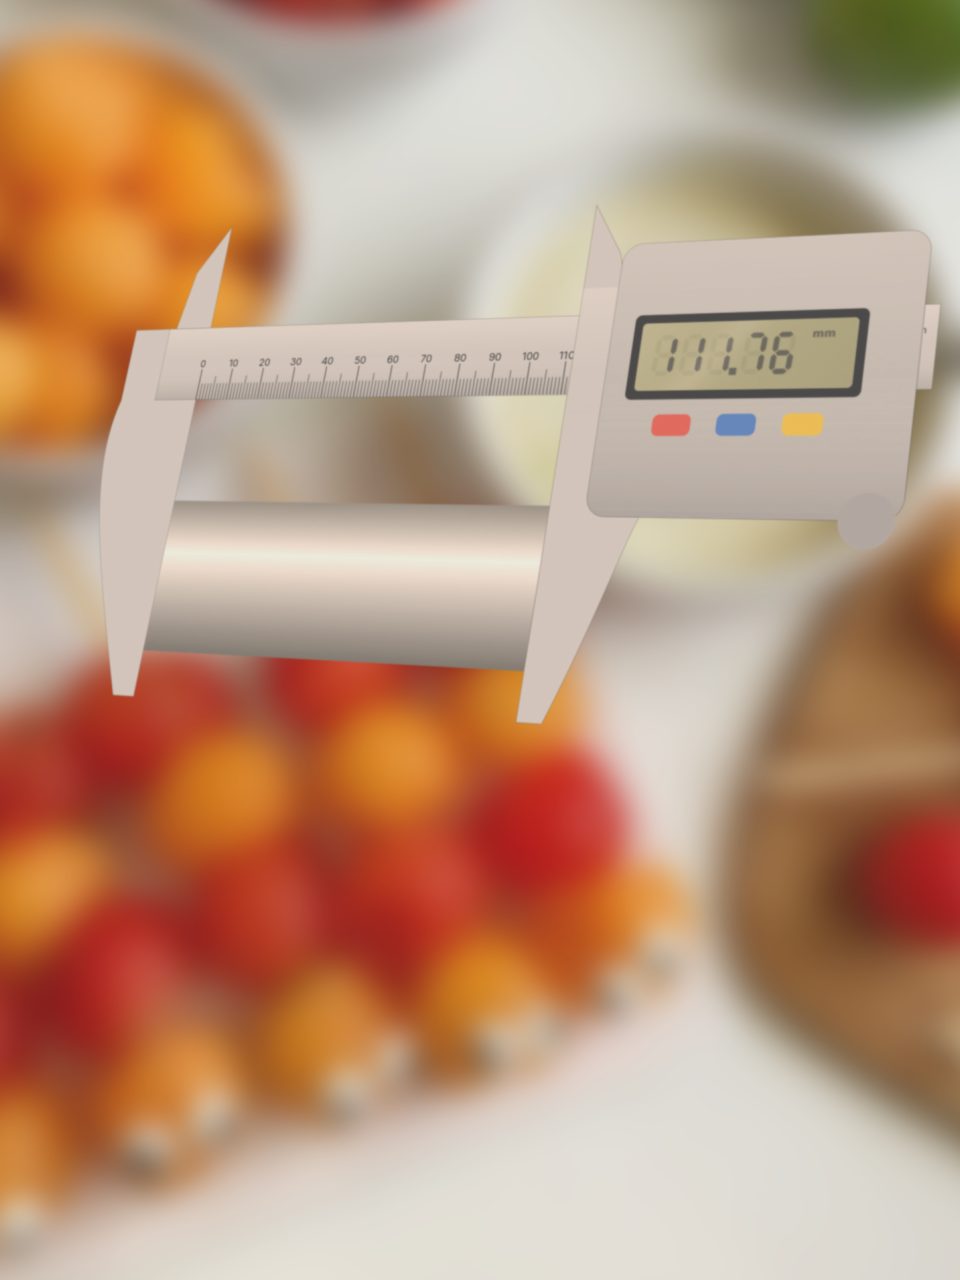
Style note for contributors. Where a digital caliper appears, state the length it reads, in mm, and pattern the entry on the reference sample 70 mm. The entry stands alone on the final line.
111.76 mm
